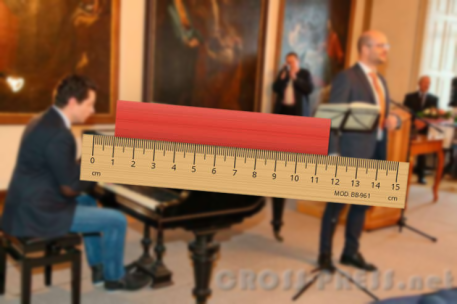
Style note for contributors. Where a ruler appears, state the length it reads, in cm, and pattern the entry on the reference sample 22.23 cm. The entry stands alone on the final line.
10.5 cm
